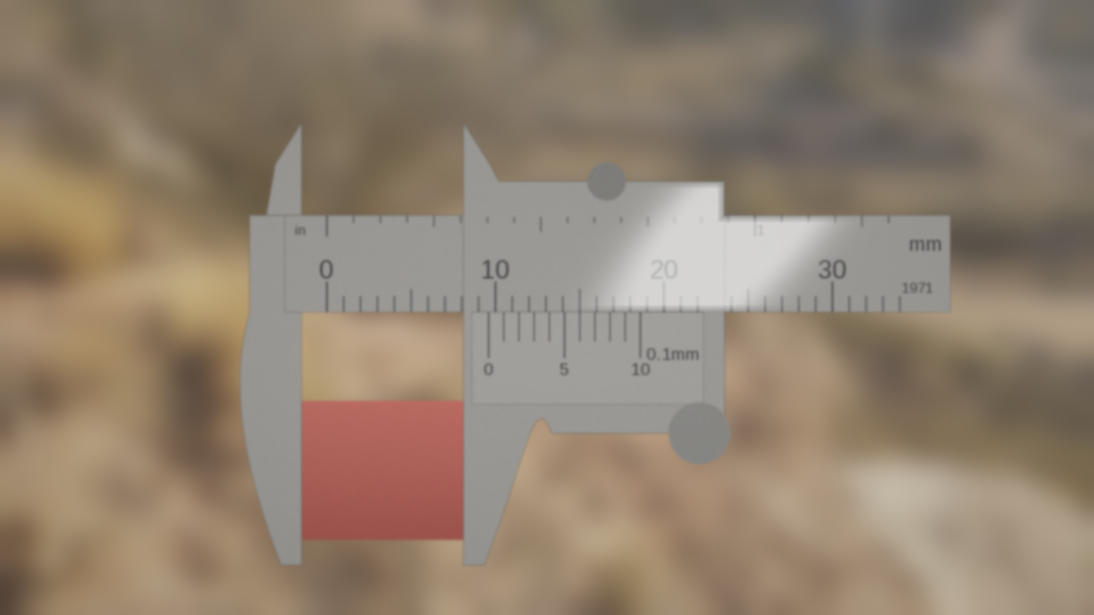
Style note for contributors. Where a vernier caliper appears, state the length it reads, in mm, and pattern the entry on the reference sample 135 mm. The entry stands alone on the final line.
9.6 mm
